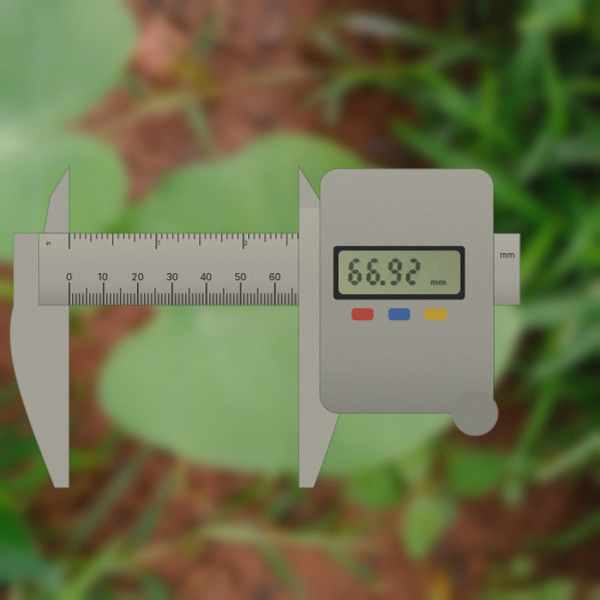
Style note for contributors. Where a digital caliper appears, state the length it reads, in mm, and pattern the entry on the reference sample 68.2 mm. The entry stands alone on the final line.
66.92 mm
